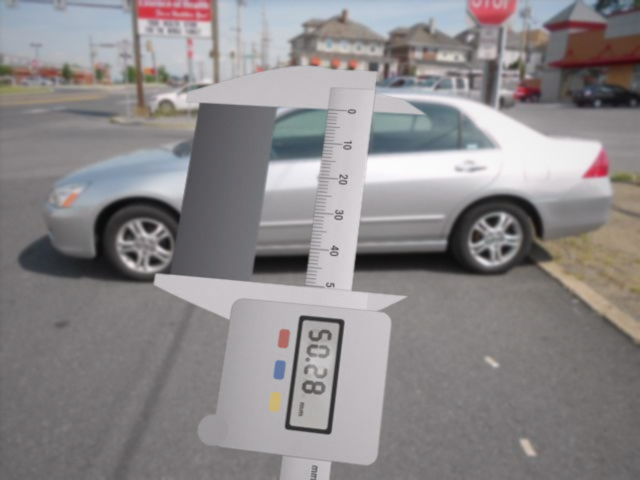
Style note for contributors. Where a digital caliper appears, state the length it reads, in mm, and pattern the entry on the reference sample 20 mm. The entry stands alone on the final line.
50.28 mm
